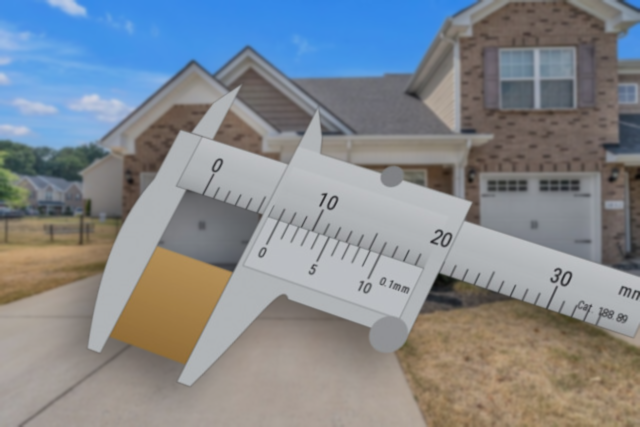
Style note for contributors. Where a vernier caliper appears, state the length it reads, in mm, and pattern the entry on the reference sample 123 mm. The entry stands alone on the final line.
7.0 mm
